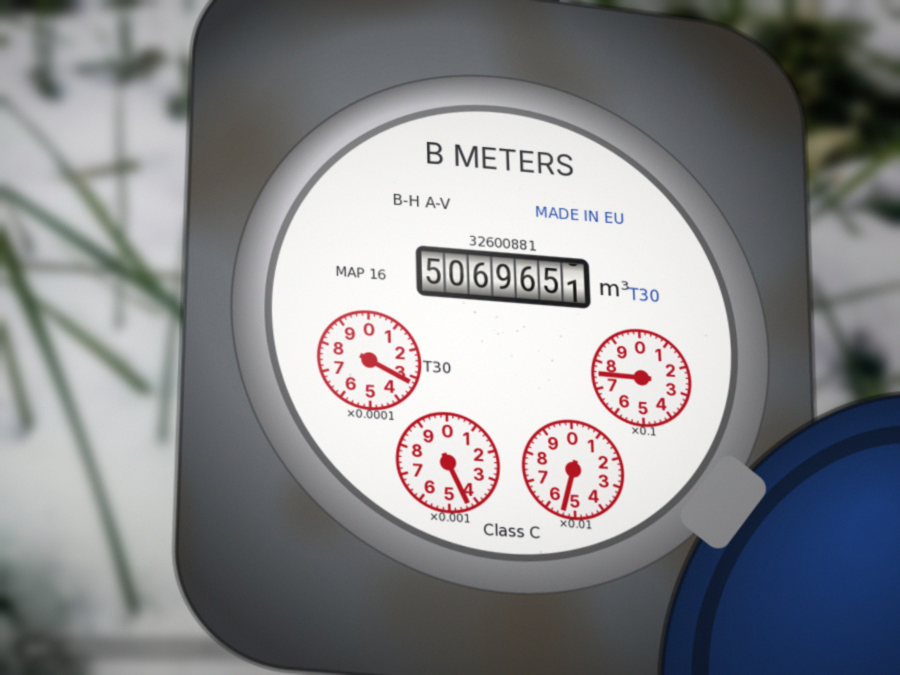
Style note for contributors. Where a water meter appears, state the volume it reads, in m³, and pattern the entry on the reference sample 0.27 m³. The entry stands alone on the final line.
5069650.7543 m³
